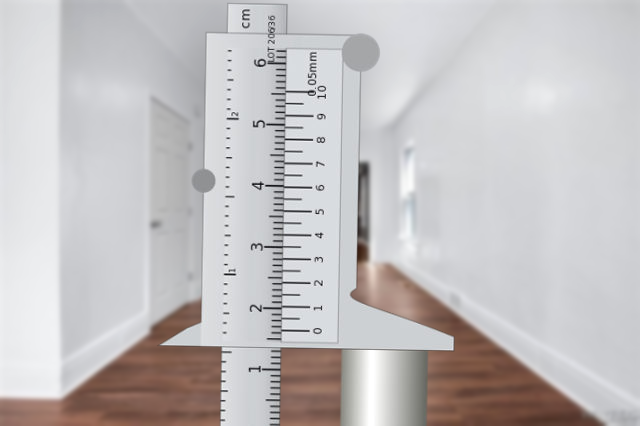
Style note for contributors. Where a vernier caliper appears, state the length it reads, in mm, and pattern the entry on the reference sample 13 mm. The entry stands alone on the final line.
16.4 mm
